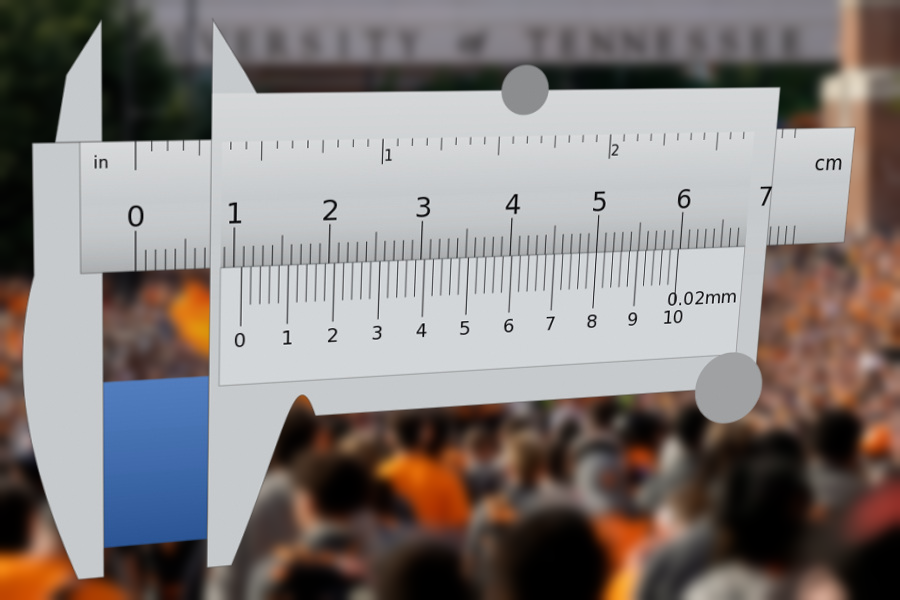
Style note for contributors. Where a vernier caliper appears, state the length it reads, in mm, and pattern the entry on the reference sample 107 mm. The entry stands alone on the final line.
10.8 mm
